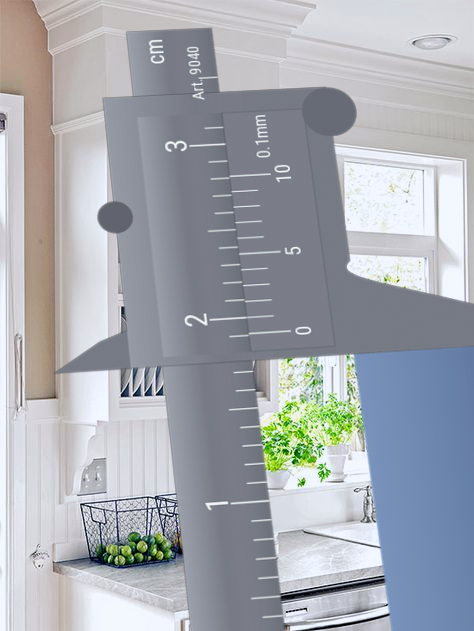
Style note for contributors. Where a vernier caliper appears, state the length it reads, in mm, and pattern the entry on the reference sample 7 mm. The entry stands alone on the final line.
19.1 mm
